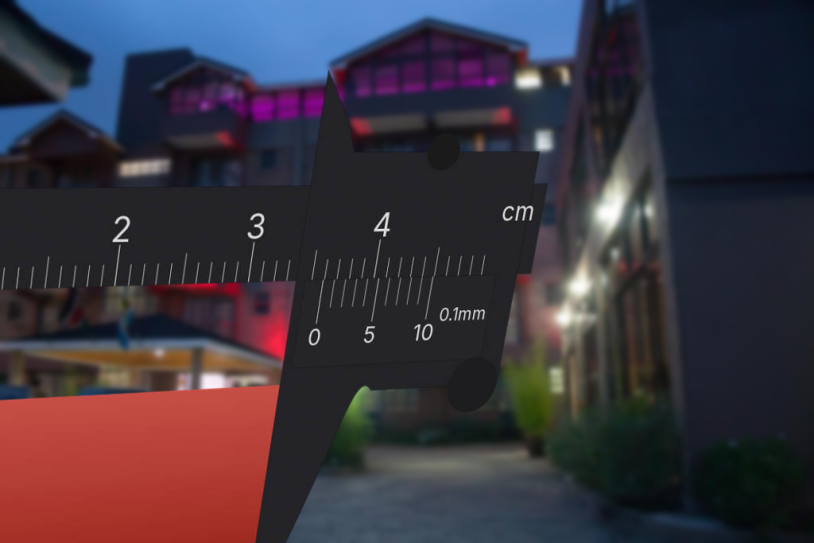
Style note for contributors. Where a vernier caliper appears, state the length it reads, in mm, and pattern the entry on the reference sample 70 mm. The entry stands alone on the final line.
35.9 mm
